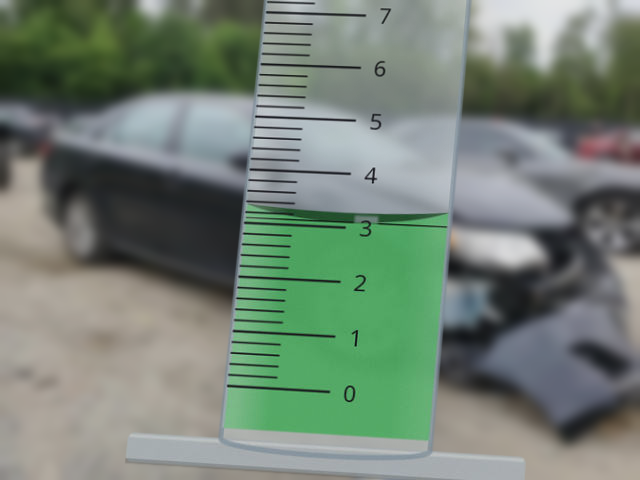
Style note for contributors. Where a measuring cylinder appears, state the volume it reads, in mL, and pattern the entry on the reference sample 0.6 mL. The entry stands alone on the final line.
3.1 mL
